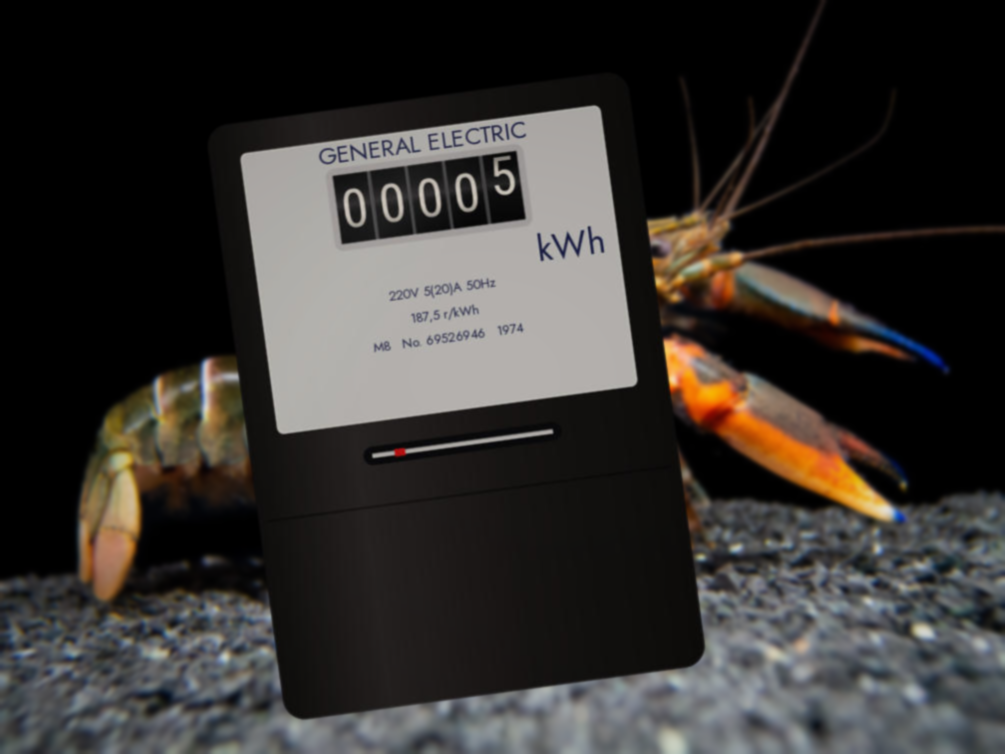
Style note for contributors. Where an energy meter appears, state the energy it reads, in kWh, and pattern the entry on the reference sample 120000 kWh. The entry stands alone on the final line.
5 kWh
